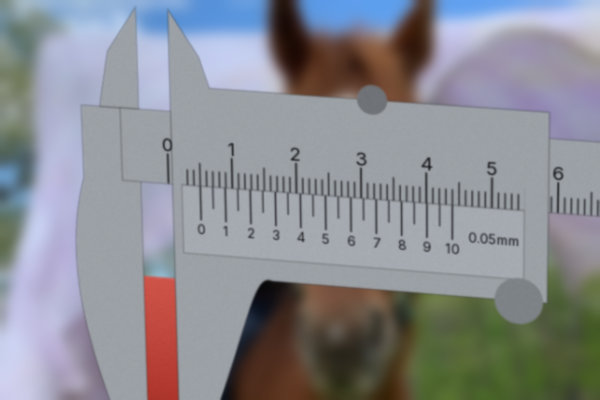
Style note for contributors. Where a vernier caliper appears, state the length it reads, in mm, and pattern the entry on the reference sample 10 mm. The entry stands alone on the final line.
5.0 mm
